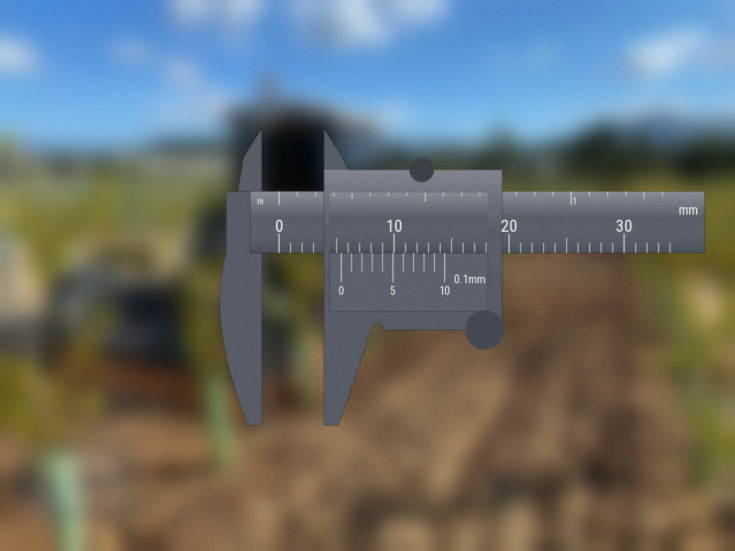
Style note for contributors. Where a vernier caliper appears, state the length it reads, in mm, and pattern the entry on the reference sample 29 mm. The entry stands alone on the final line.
5.4 mm
